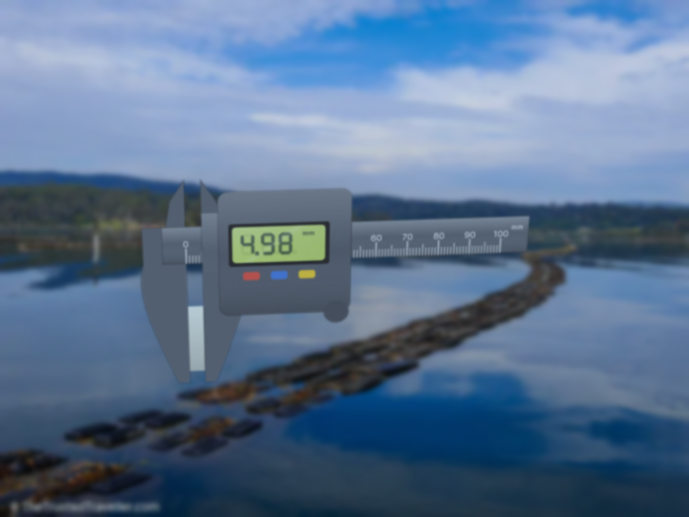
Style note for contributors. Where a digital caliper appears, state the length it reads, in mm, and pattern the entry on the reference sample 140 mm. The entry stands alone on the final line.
4.98 mm
